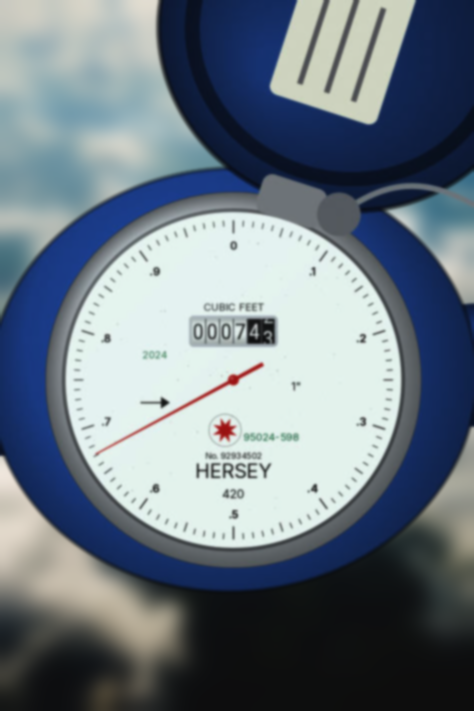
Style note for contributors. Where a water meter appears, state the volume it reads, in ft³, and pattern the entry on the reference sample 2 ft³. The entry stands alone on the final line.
742.67 ft³
